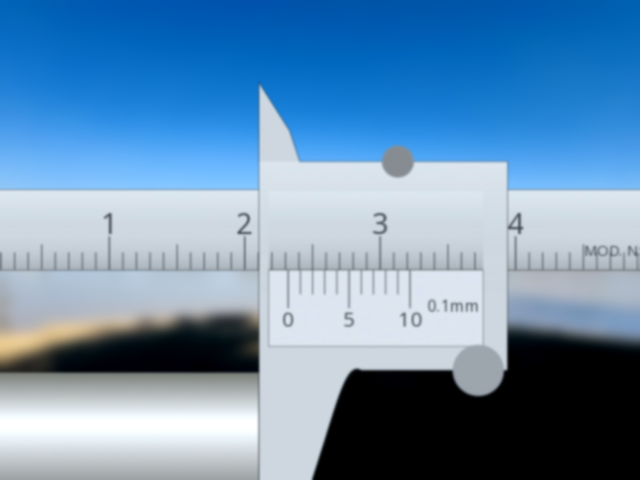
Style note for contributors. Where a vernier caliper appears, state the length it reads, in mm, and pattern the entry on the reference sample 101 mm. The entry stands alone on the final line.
23.2 mm
